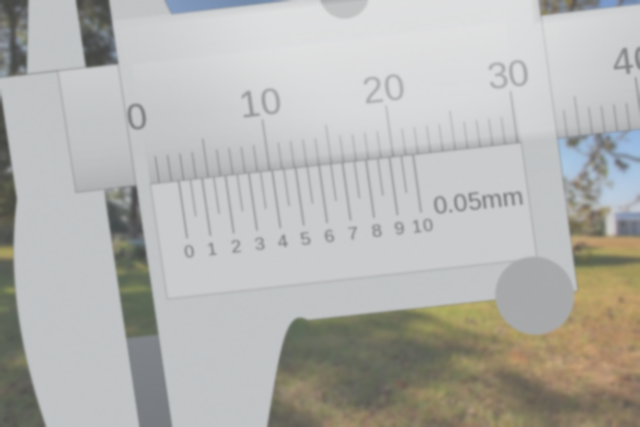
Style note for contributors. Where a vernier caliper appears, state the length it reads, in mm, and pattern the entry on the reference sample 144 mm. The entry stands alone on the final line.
2.6 mm
